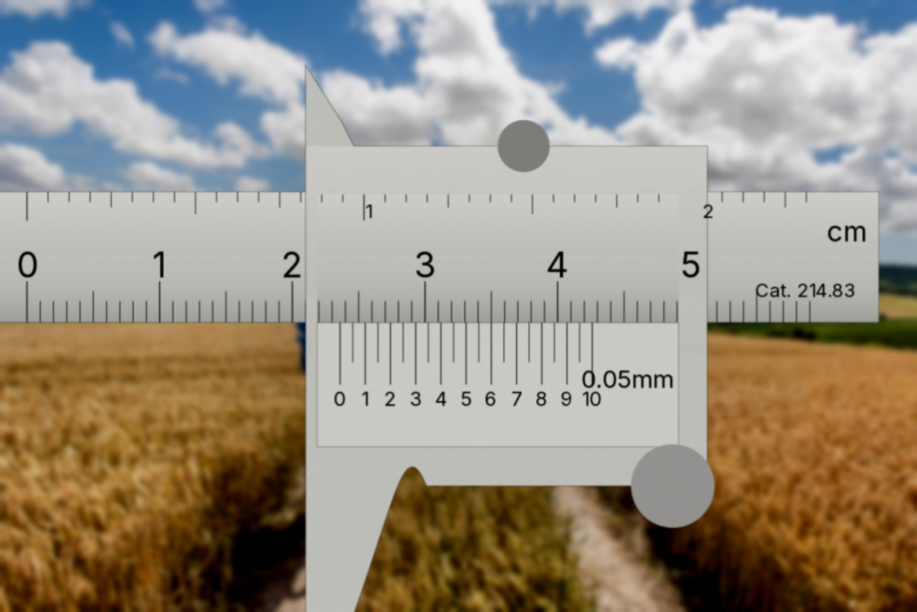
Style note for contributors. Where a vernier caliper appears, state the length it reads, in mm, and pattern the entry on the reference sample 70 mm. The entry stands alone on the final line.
23.6 mm
